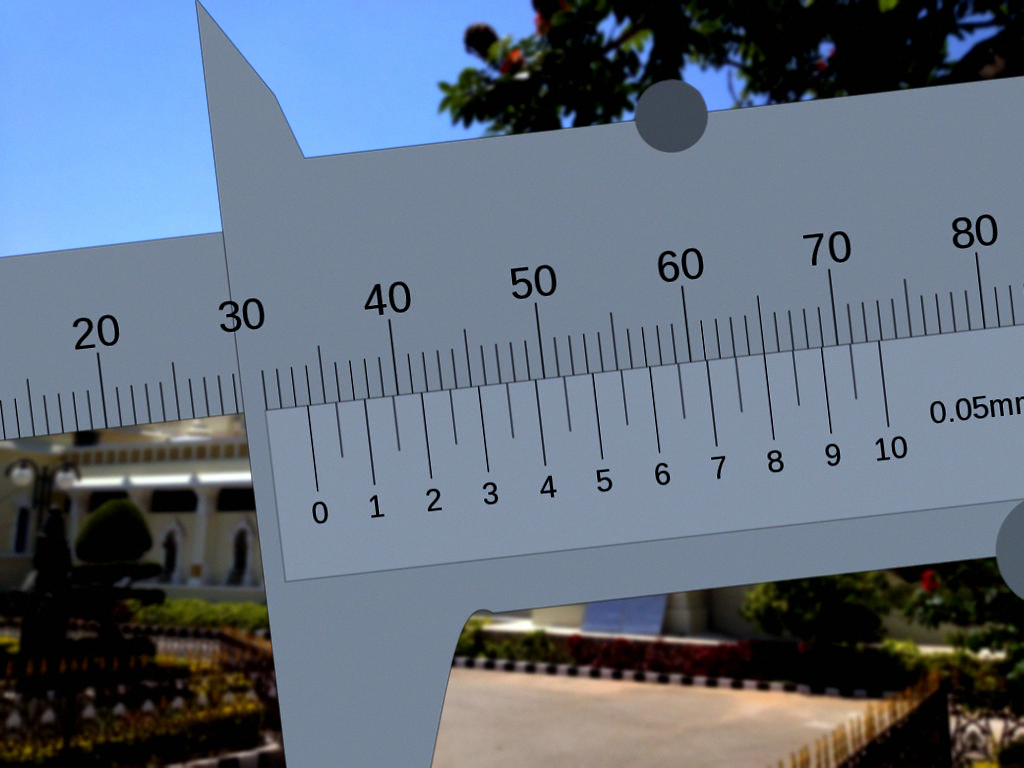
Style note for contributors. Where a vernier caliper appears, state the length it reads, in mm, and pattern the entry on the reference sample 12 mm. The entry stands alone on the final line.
33.8 mm
